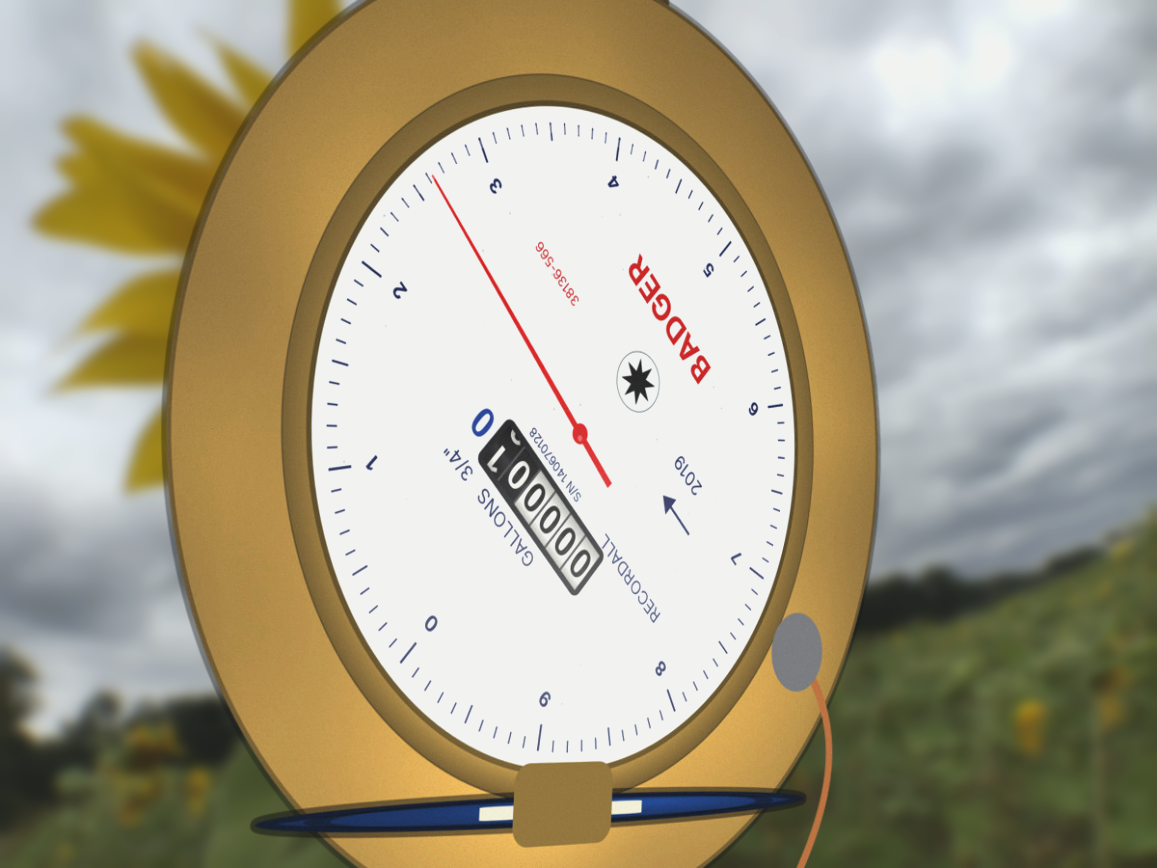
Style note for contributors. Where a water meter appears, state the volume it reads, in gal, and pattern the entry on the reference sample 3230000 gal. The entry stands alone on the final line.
12.6 gal
